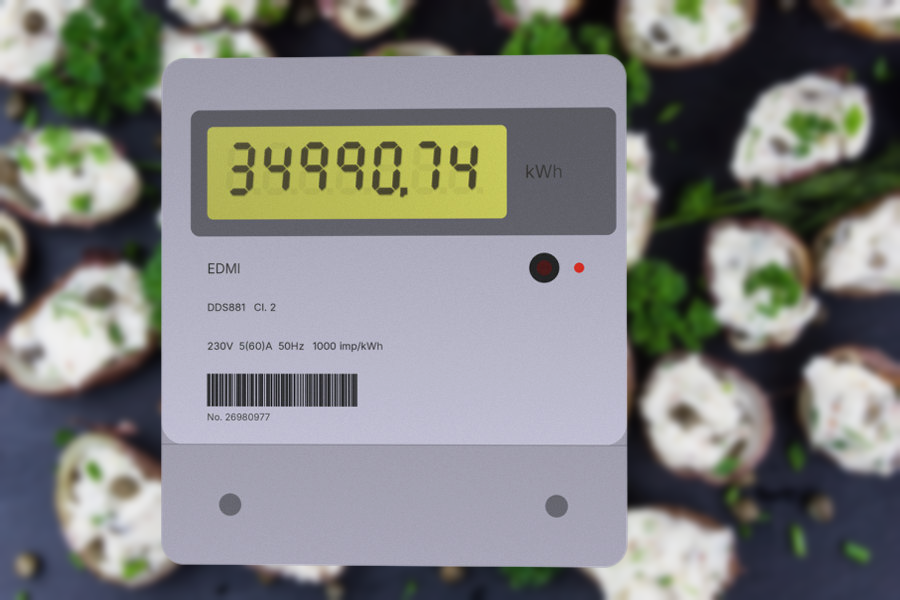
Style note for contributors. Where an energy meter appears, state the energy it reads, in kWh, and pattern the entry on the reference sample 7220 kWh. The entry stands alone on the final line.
34990.74 kWh
